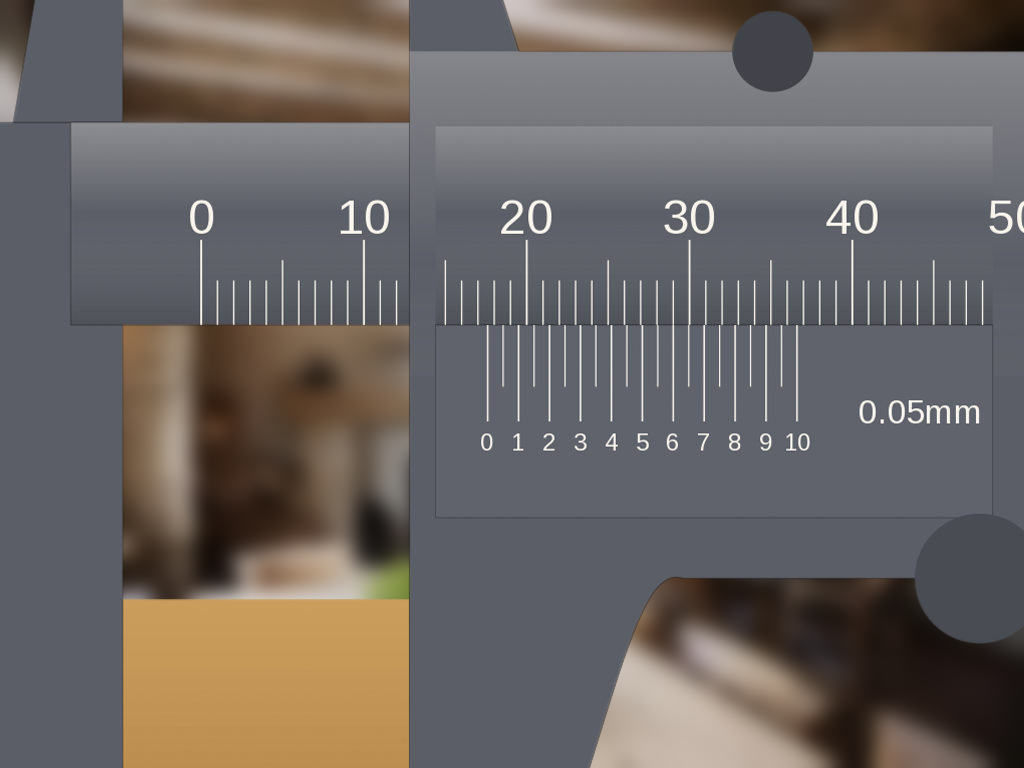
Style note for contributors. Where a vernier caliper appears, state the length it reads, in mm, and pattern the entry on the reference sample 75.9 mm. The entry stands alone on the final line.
17.6 mm
